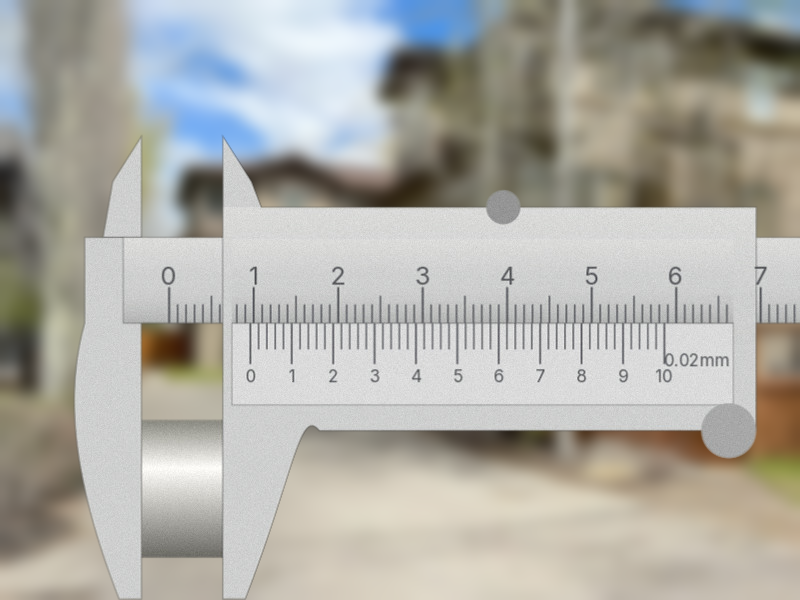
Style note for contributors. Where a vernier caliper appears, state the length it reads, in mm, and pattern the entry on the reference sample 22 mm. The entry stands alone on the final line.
9.6 mm
